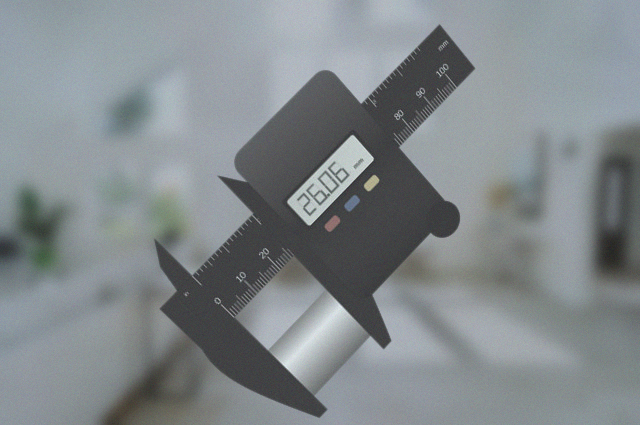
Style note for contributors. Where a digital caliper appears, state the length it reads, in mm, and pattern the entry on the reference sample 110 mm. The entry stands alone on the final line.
26.06 mm
